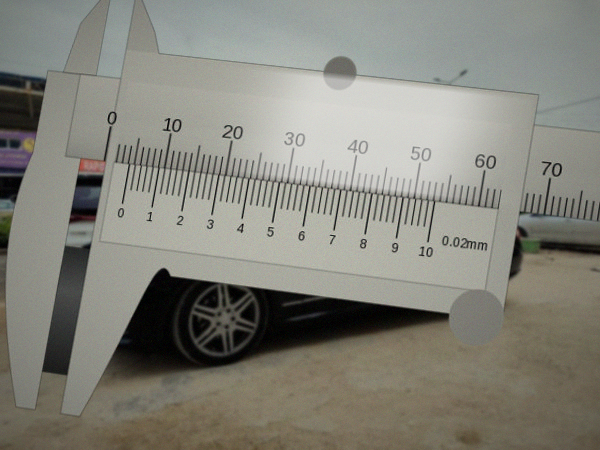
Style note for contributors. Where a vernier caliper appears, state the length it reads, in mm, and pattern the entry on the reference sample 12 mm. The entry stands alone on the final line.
4.2 mm
